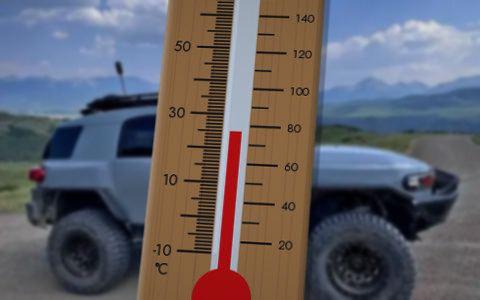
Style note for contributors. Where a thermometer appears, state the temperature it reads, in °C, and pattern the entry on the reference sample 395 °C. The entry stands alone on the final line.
25 °C
